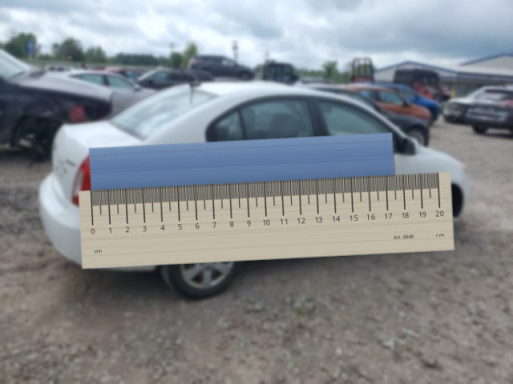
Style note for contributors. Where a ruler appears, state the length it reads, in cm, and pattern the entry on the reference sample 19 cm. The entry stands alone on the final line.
17.5 cm
